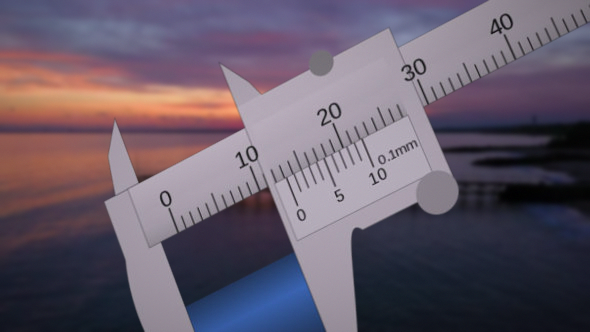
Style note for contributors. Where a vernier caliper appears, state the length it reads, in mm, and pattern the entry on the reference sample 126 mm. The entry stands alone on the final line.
13.2 mm
